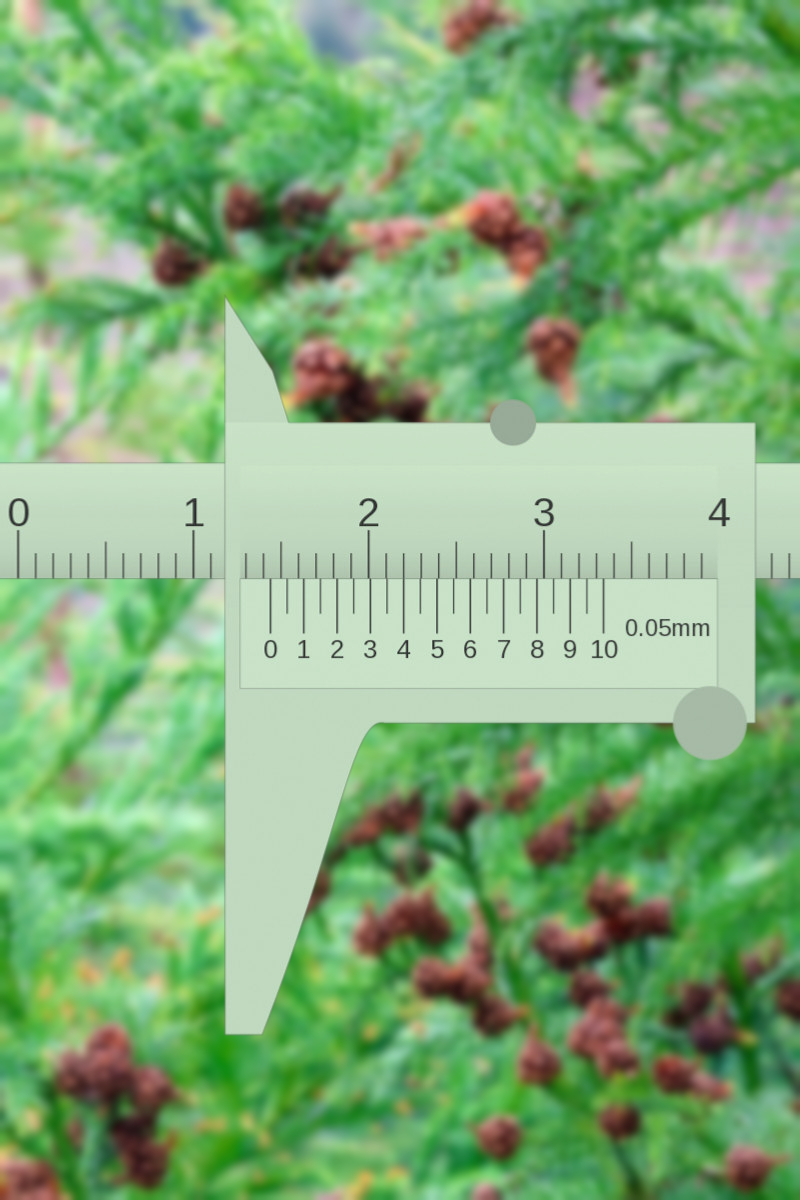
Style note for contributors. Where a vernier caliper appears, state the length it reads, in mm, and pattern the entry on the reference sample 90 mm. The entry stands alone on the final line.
14.4 mm
